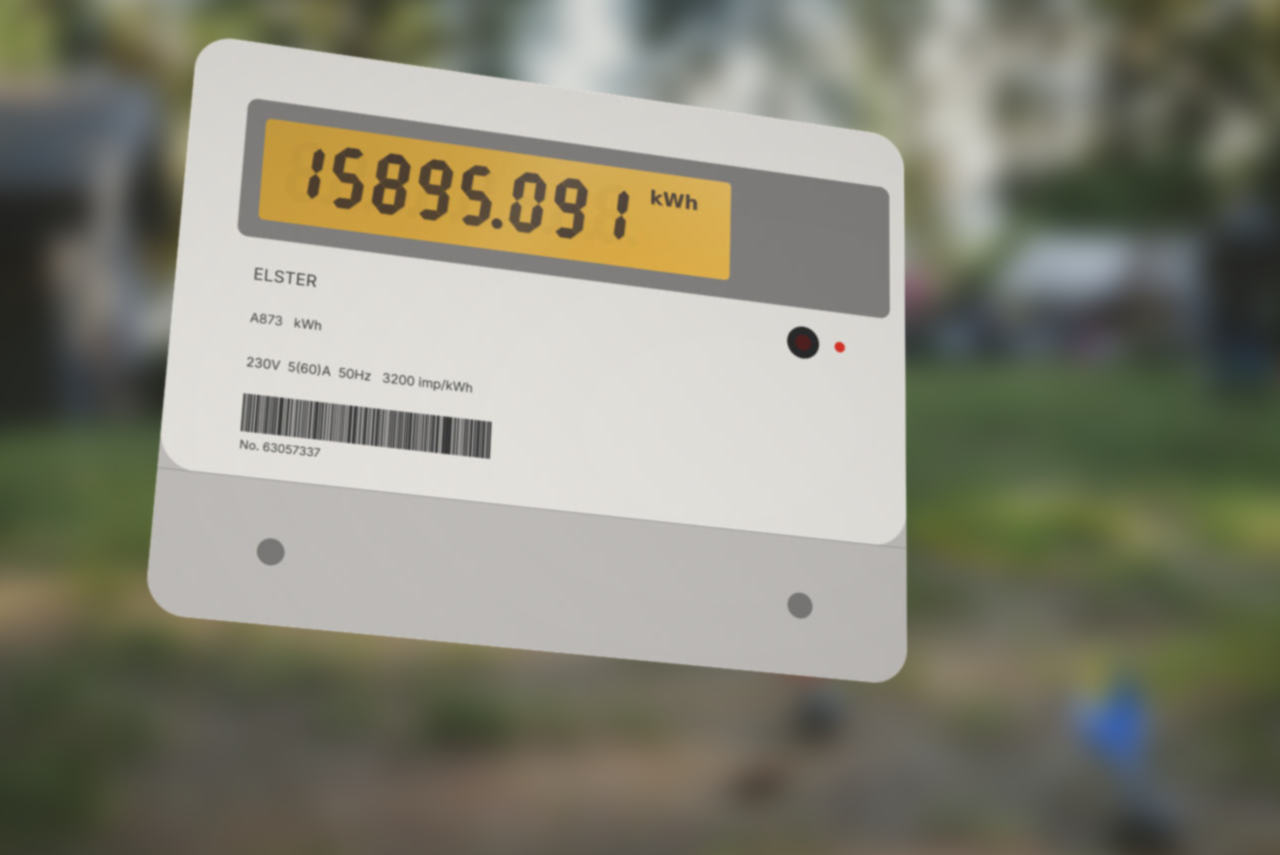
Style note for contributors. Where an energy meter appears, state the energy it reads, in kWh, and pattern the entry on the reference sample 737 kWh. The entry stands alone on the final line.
15895.091 kWh
